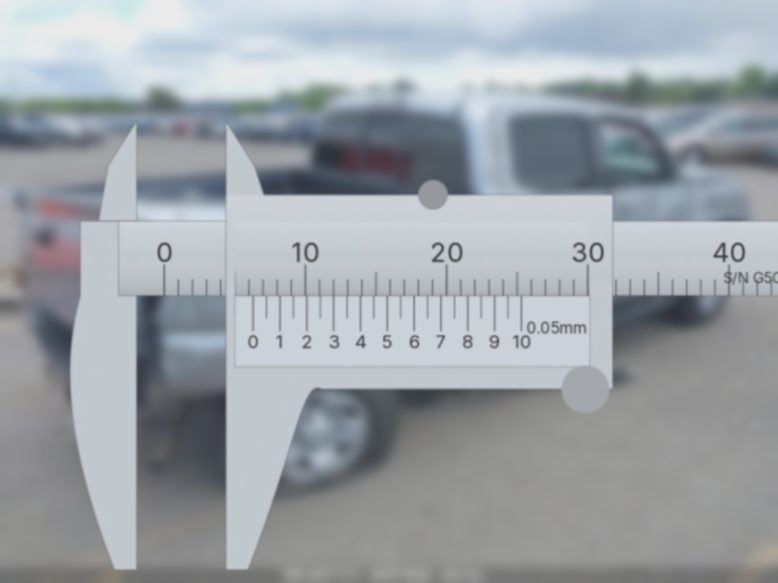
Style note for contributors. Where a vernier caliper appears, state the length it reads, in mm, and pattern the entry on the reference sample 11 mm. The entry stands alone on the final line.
6.3 mm
